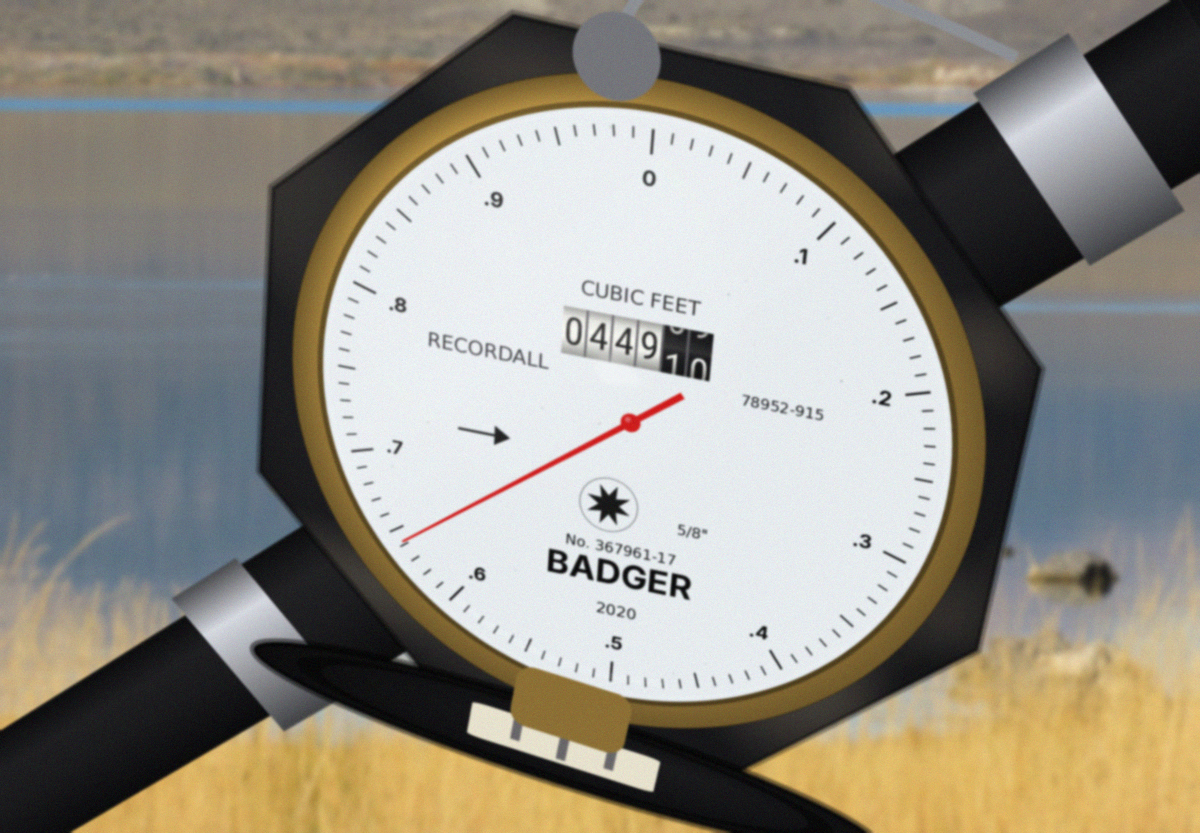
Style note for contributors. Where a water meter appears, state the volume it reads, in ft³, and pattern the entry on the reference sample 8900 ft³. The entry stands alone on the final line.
44909.64 ft³
